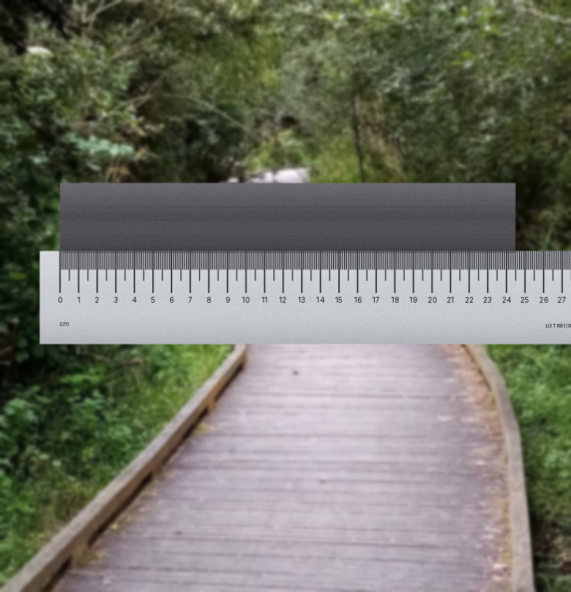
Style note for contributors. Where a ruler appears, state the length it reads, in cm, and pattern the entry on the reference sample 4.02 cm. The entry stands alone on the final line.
24.5 cm
